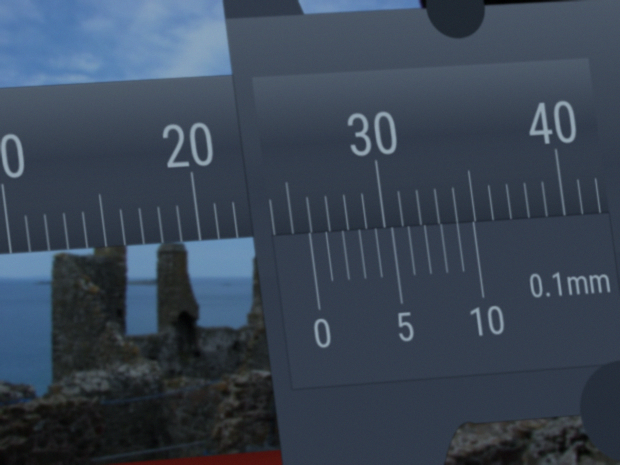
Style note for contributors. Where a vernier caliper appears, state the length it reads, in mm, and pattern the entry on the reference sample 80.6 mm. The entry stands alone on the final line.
25.9 mm
